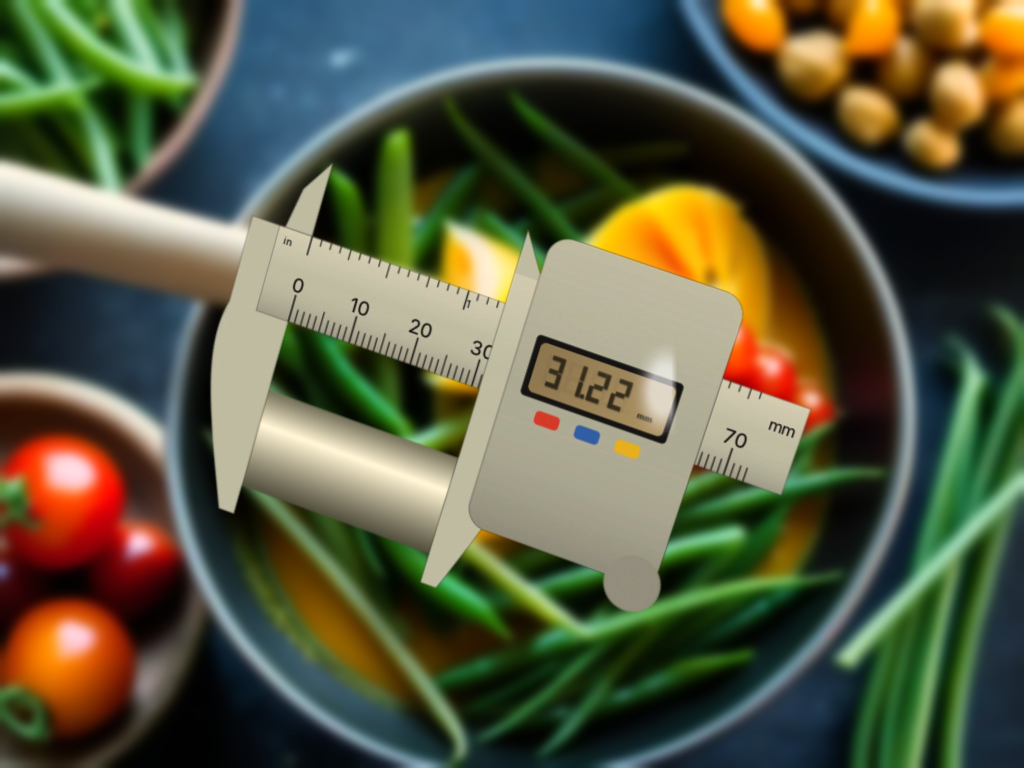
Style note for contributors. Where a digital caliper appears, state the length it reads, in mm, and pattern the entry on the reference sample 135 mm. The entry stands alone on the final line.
31.22 mm
